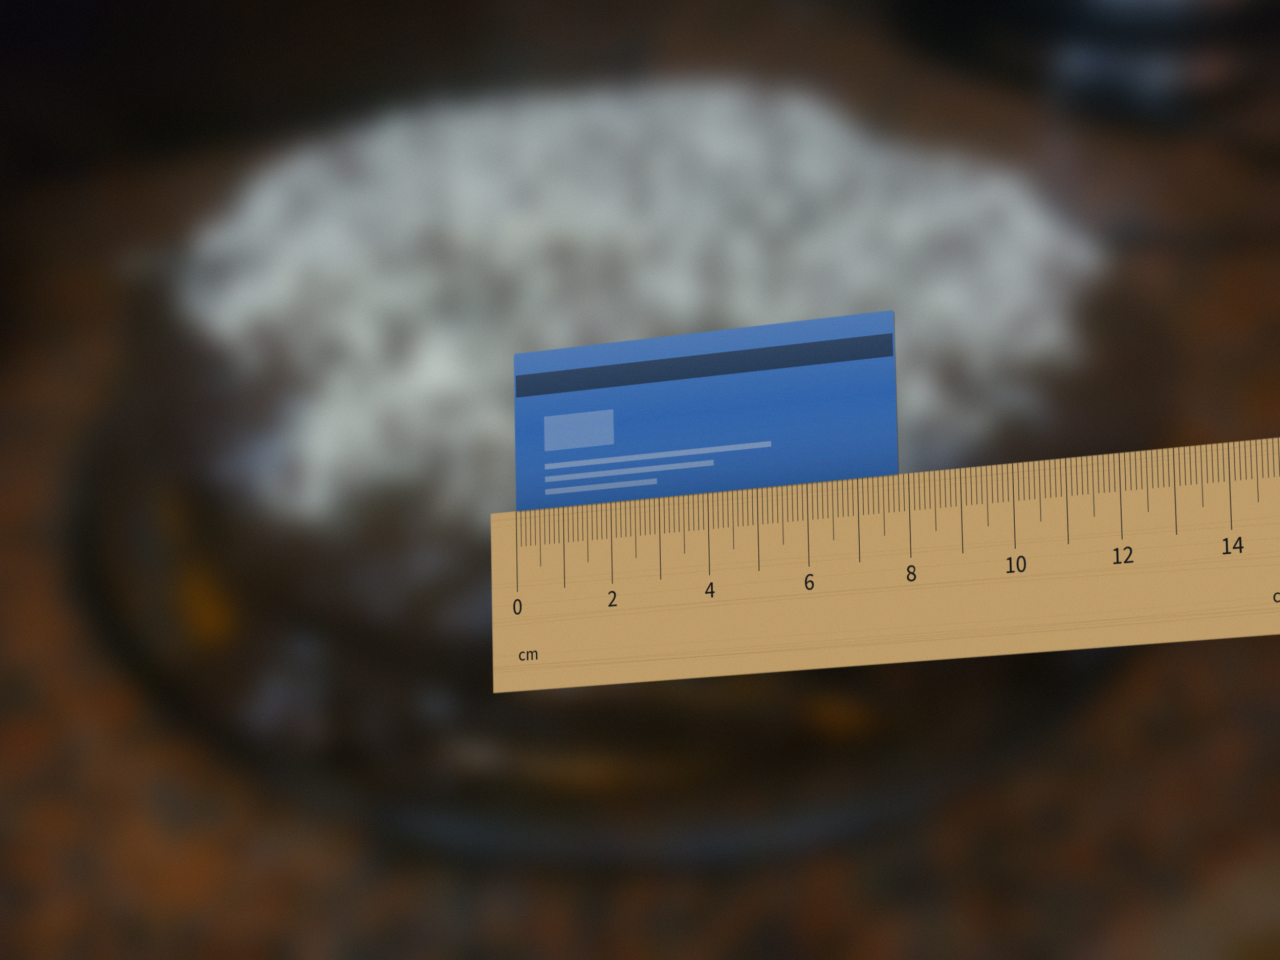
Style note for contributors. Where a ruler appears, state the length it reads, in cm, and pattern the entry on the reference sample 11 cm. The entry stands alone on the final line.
7.8 cm
